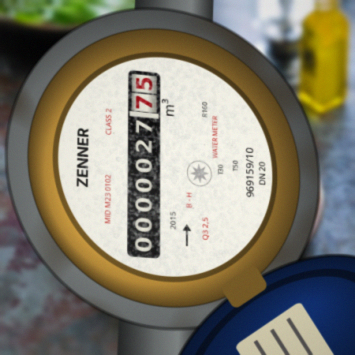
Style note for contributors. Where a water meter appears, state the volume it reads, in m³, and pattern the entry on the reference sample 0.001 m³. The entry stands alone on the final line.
27.75 m³
